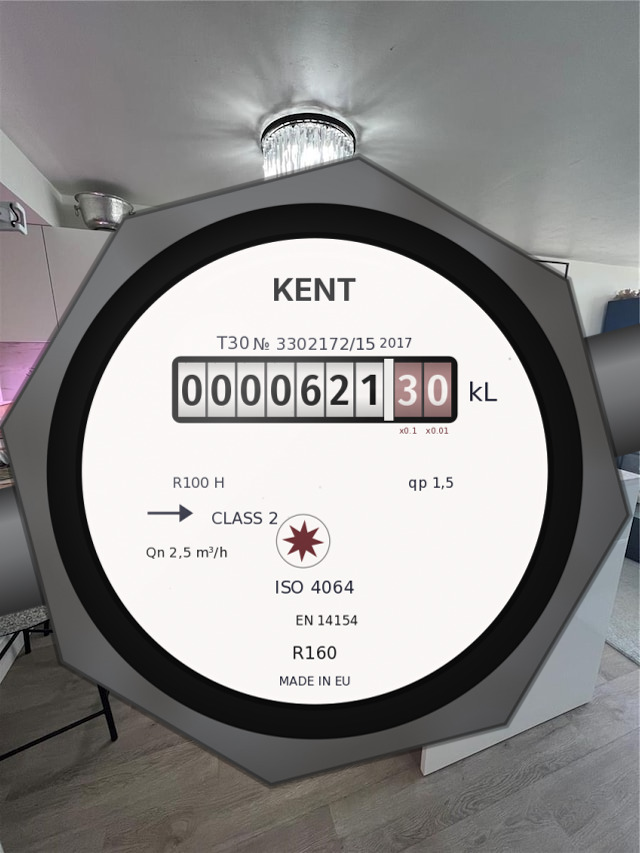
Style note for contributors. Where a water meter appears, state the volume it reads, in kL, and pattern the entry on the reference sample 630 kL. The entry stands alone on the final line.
621.30 kL
